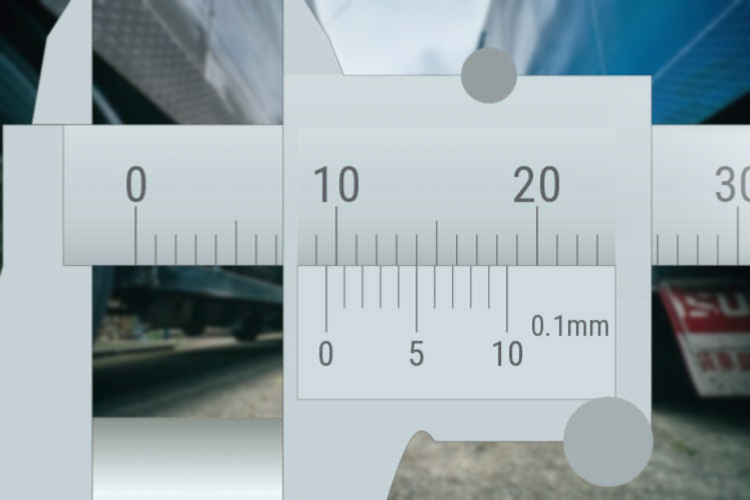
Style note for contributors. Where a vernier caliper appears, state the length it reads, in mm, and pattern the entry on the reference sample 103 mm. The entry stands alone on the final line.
9.5 mm
